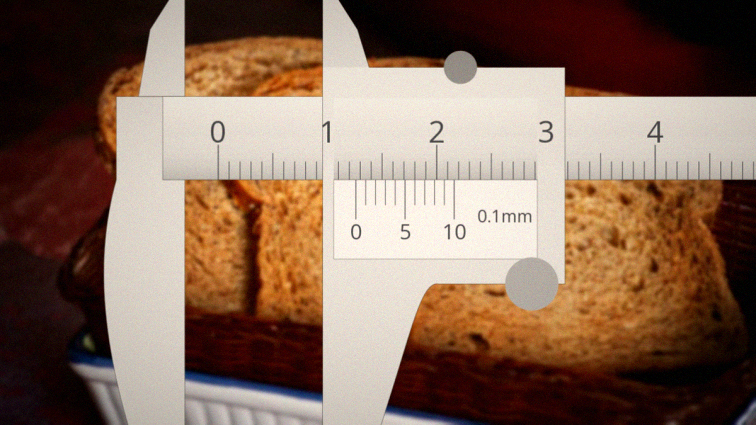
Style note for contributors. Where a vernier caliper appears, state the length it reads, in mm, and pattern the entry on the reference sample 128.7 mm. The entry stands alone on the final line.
12.6 mm
